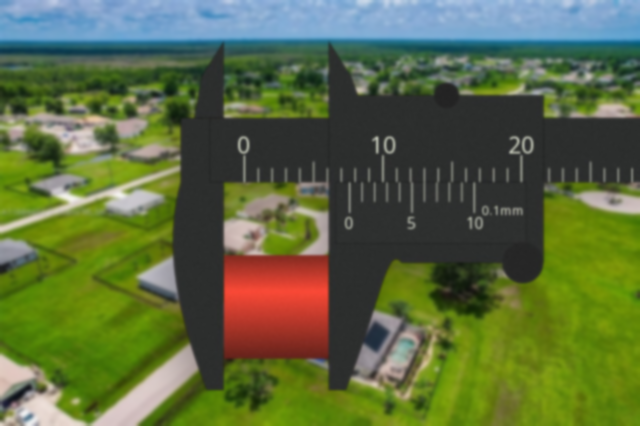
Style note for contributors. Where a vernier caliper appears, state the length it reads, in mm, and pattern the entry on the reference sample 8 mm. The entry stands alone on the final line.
7.6 mm
